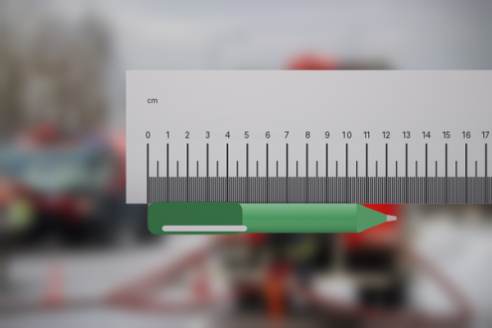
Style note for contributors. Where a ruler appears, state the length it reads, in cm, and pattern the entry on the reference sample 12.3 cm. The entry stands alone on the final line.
12.5 cm
